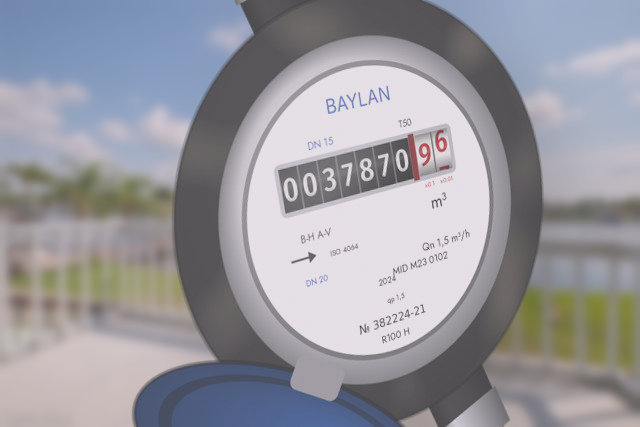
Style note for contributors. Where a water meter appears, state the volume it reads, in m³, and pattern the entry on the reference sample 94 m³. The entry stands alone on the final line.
37870.96 m³
